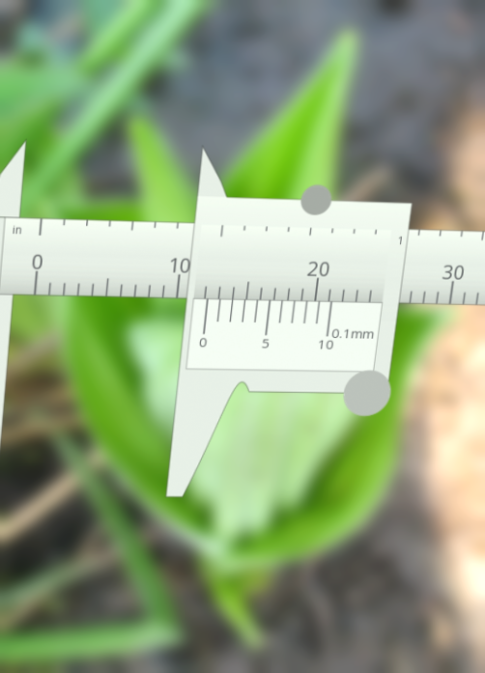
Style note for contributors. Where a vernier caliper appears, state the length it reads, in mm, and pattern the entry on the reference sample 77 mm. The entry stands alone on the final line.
12.2 mm
